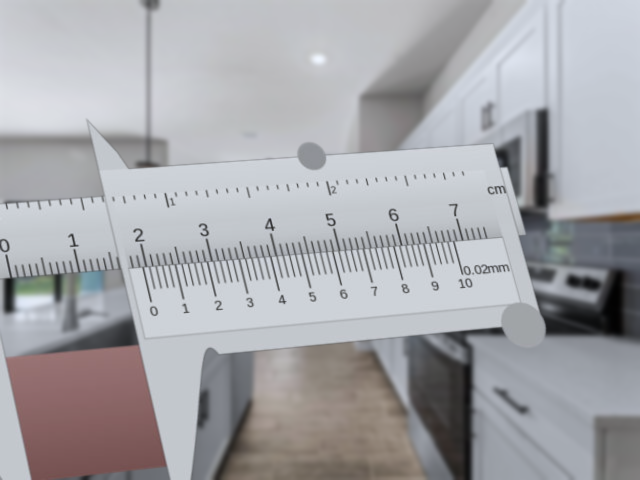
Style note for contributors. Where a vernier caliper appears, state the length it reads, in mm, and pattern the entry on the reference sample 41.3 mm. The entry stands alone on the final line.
19.5 mm
